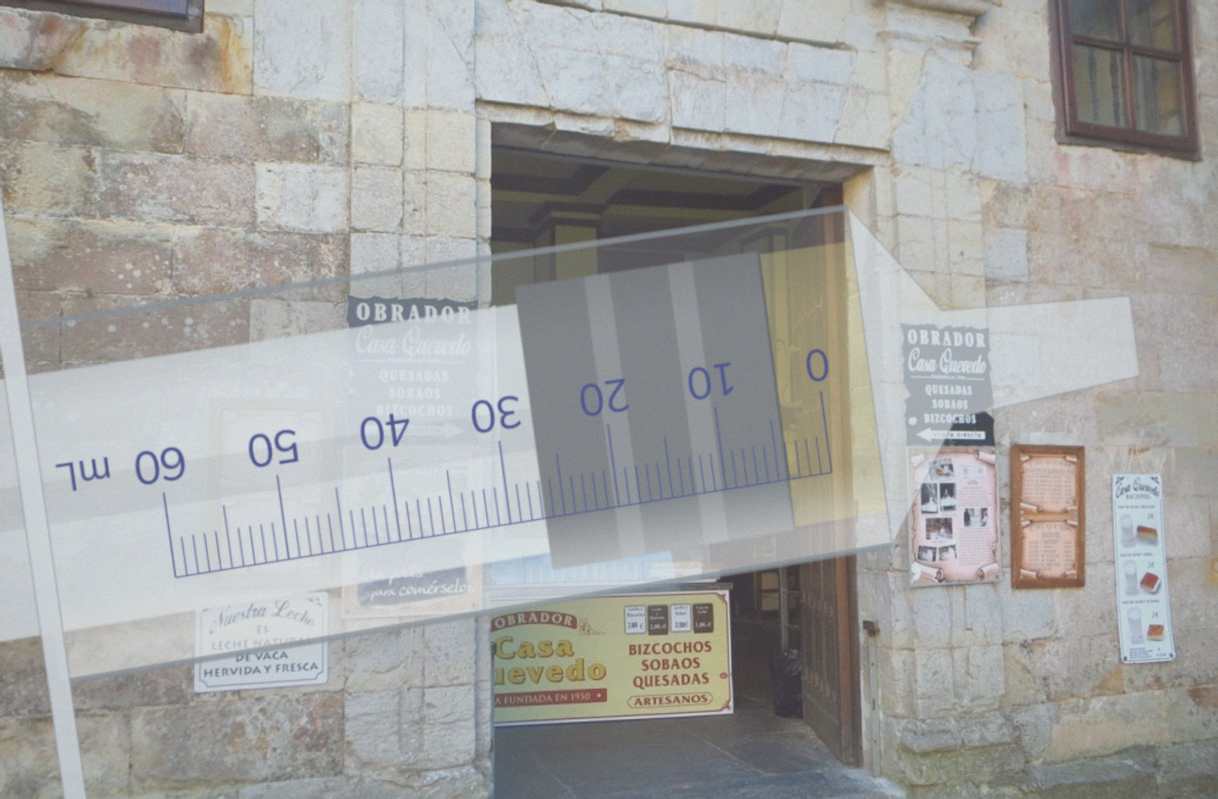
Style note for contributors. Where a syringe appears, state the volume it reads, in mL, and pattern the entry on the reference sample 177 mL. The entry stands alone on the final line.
4 mL
